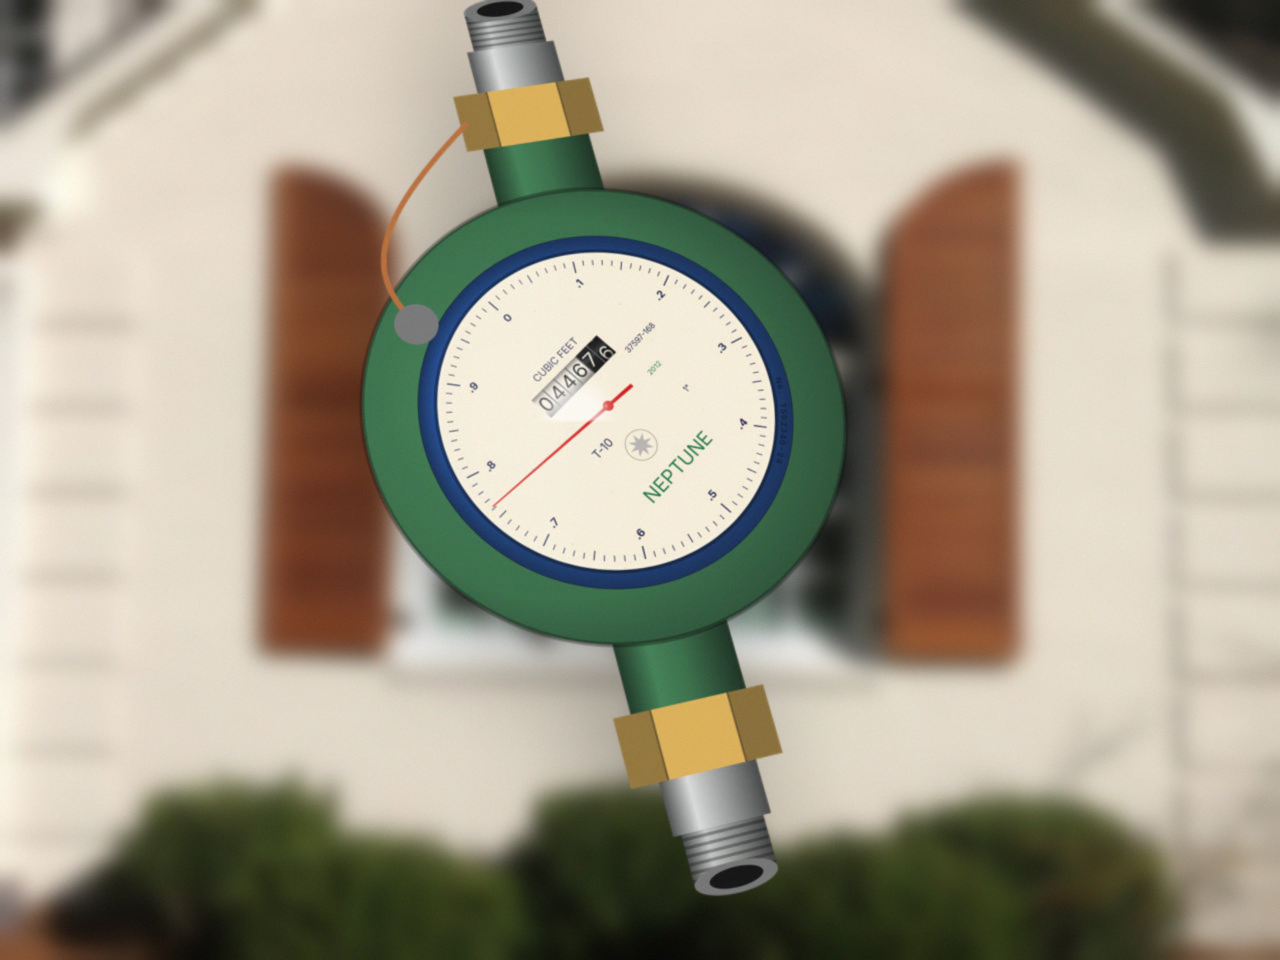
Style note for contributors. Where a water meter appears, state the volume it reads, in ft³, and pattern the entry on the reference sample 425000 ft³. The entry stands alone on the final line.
44675.76 ft³
